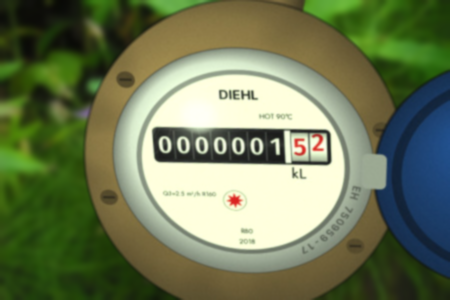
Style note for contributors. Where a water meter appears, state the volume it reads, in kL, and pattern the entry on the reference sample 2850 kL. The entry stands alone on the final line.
1.52 kL
